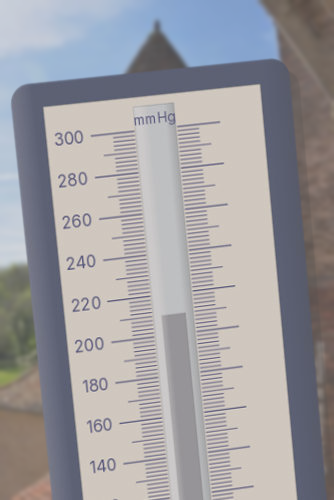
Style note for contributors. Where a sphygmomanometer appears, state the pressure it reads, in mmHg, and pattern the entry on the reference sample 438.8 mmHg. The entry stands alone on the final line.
210 mmHg
